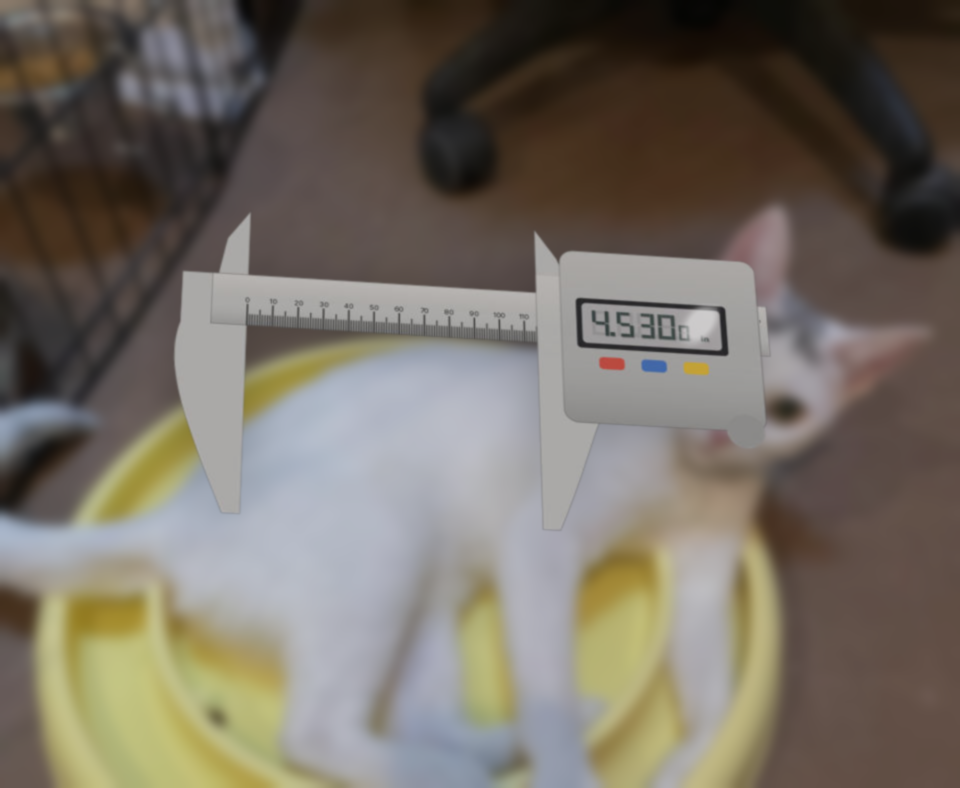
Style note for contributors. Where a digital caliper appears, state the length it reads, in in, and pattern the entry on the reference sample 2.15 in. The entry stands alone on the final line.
4.5300 in
